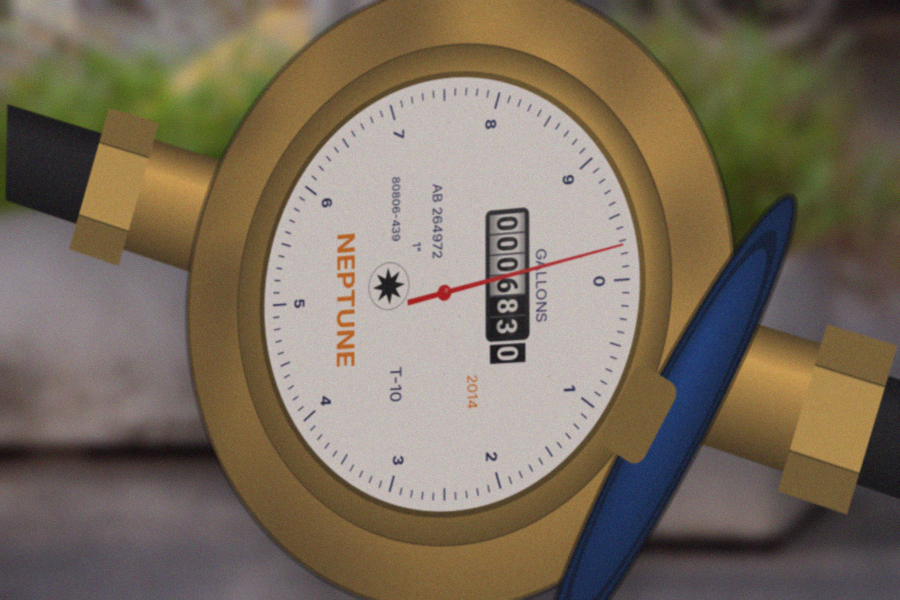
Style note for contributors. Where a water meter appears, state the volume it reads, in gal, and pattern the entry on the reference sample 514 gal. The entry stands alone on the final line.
6829.7 gal
